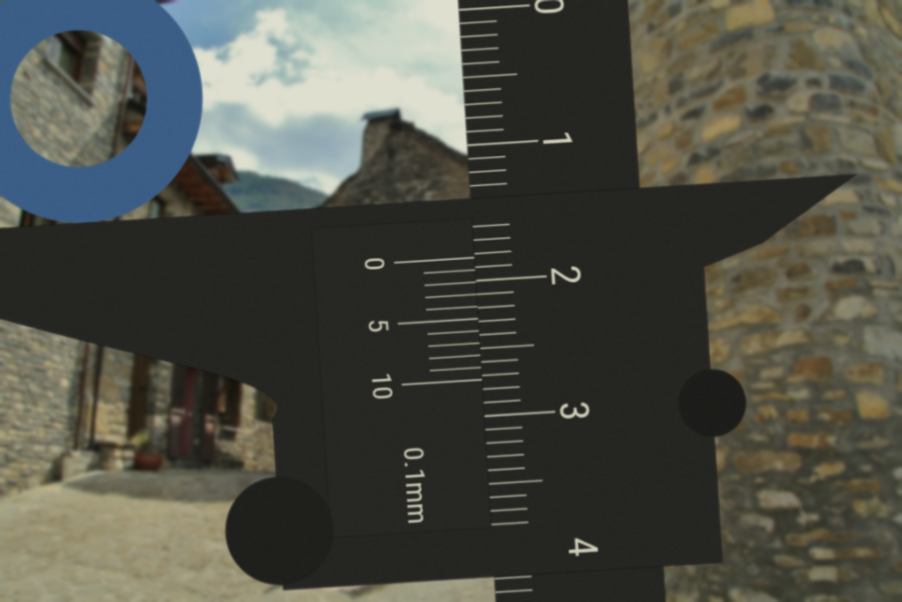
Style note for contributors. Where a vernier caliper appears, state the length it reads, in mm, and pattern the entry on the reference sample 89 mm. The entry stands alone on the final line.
18.3 mm
